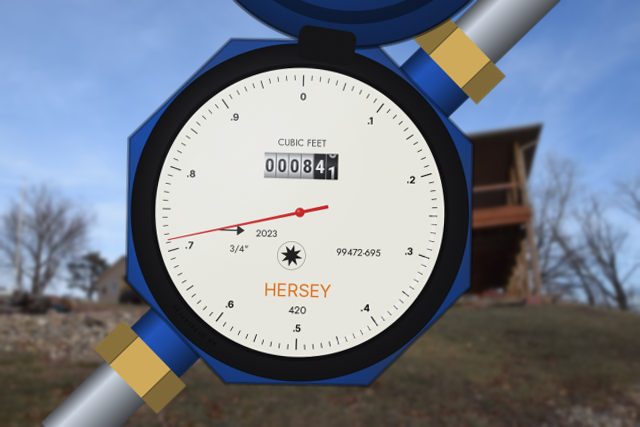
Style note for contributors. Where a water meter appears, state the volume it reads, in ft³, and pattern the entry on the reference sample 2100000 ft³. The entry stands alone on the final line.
840.71 ft³
